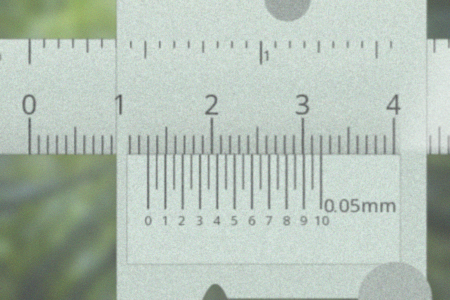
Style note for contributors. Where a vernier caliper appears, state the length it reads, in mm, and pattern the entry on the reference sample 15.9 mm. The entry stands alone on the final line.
13.0 mm
